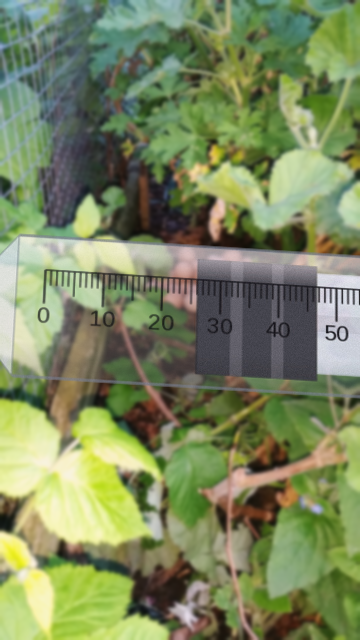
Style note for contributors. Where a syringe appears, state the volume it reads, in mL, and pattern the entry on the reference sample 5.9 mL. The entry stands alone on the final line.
26 mL
